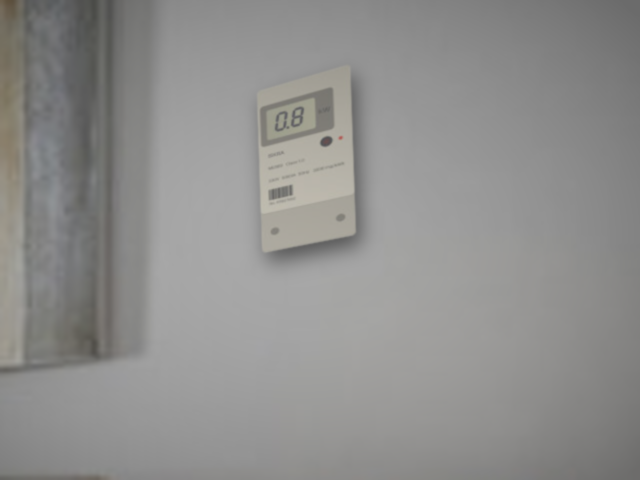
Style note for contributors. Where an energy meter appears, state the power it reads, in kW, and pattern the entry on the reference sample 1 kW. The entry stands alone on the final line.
0.8 kW
